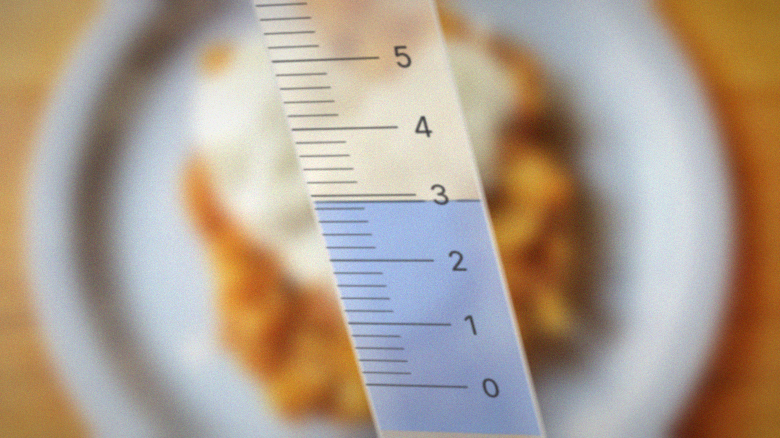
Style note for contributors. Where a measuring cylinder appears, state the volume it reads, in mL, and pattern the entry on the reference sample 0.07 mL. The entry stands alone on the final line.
2.9 mL
